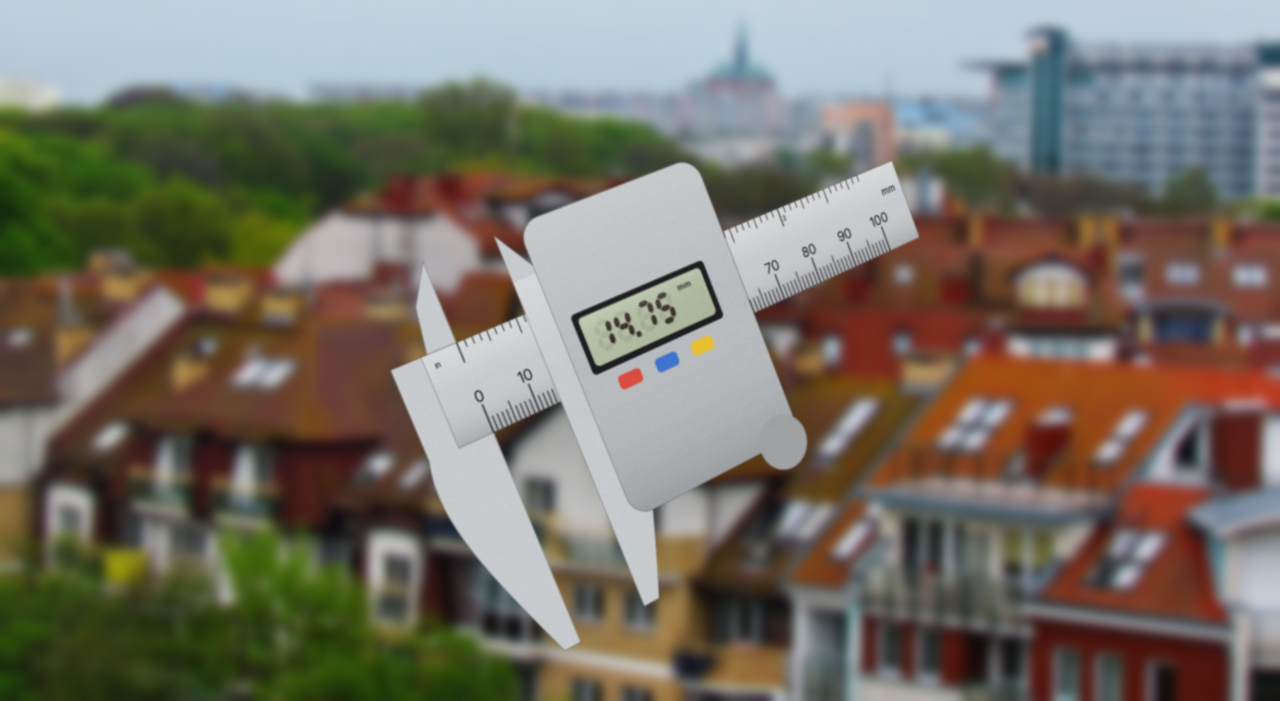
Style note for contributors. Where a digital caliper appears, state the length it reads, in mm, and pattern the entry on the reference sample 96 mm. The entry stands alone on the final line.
14.75 mm
